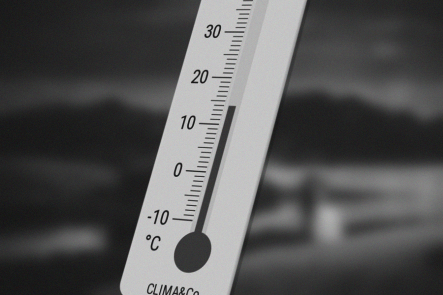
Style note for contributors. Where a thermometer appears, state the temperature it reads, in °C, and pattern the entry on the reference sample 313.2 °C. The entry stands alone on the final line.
14 °C
